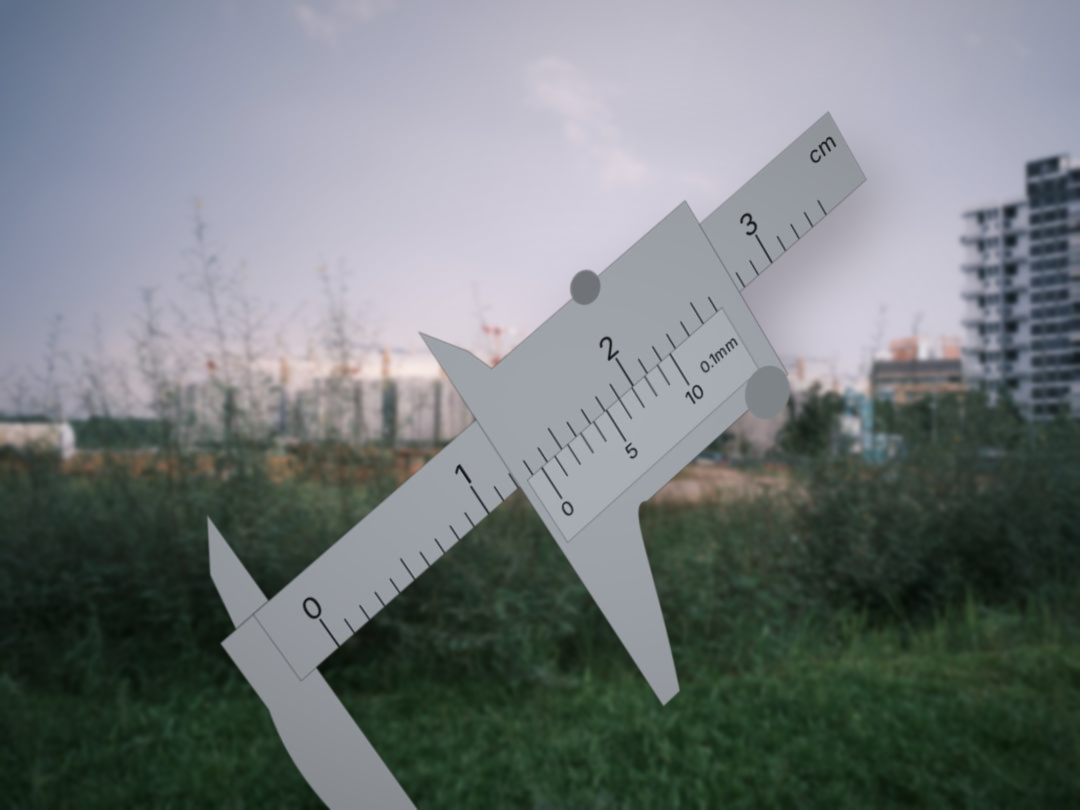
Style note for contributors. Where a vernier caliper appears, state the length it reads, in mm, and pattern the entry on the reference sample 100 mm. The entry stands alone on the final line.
13.6 mm
